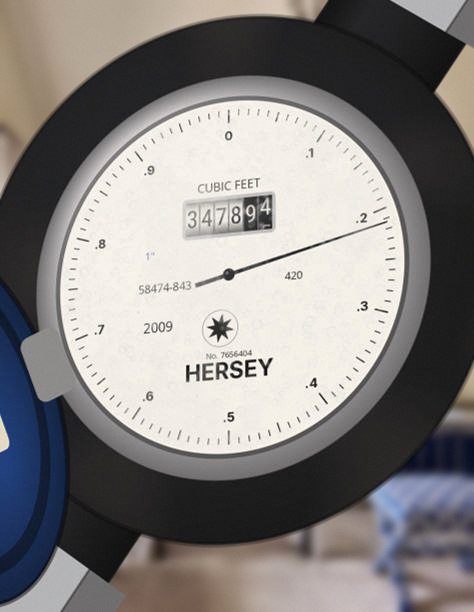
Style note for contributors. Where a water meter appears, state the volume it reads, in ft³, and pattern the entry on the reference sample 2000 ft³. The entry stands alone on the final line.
347894.21 ft³
